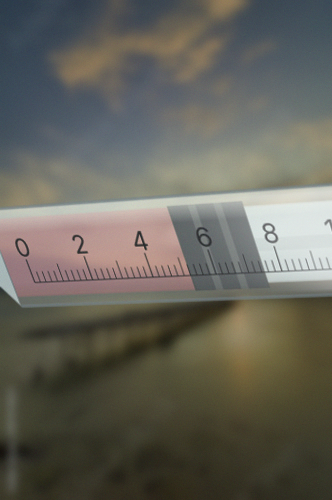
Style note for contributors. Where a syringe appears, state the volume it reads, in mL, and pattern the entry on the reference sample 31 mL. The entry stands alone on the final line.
5.2 mL
